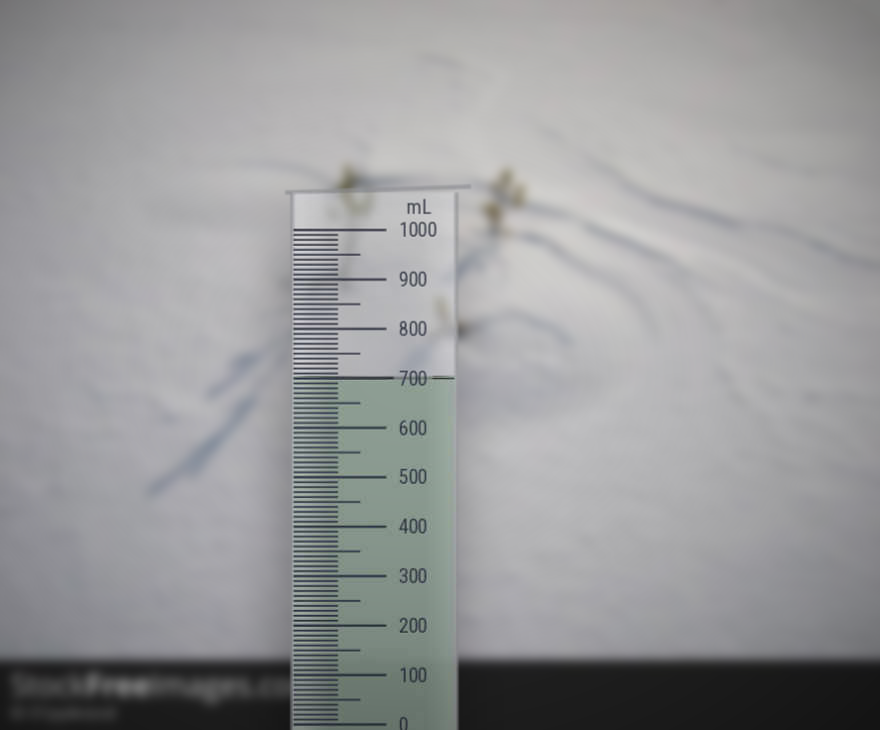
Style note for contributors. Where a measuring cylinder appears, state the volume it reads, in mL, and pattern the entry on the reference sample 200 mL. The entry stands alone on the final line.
700 mL
